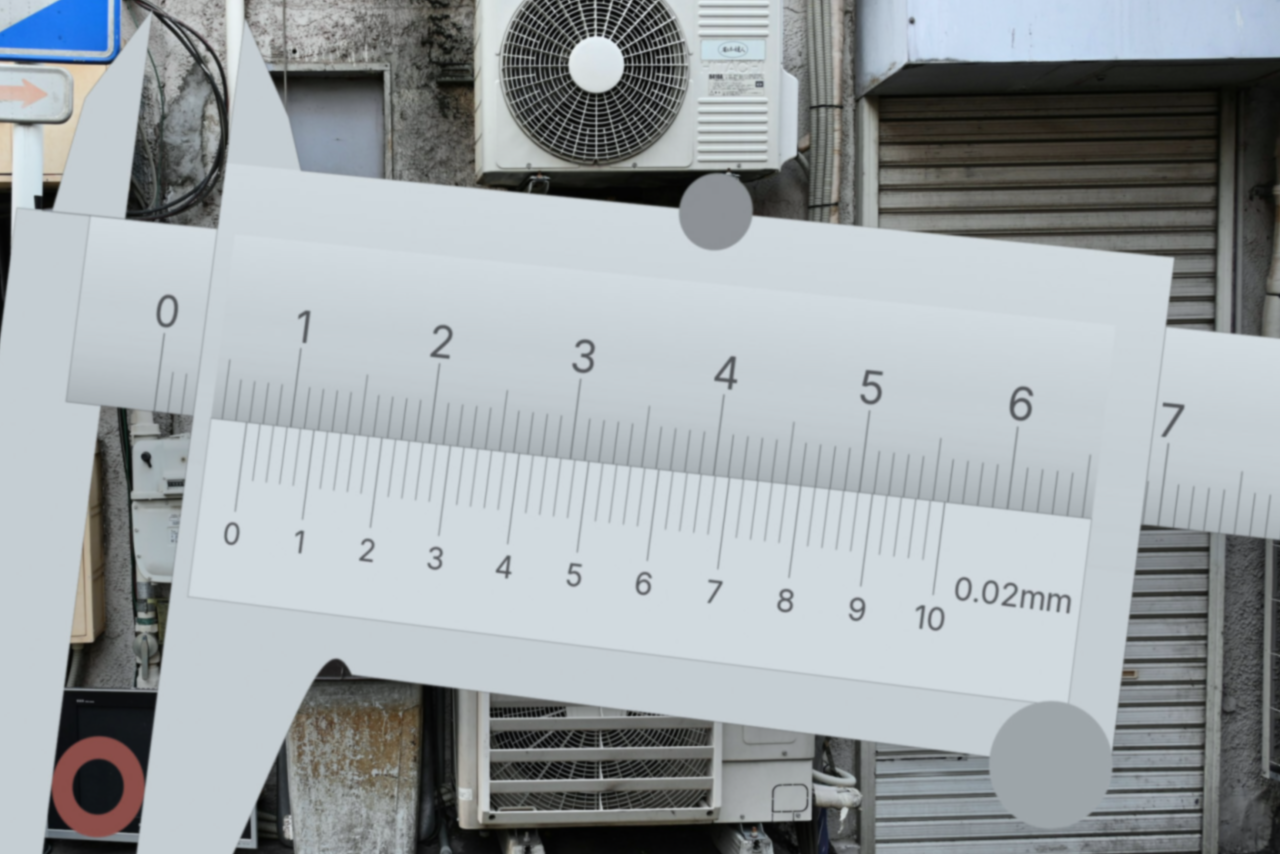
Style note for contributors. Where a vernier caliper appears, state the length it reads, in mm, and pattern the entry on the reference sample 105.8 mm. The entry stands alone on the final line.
6.8 mm
